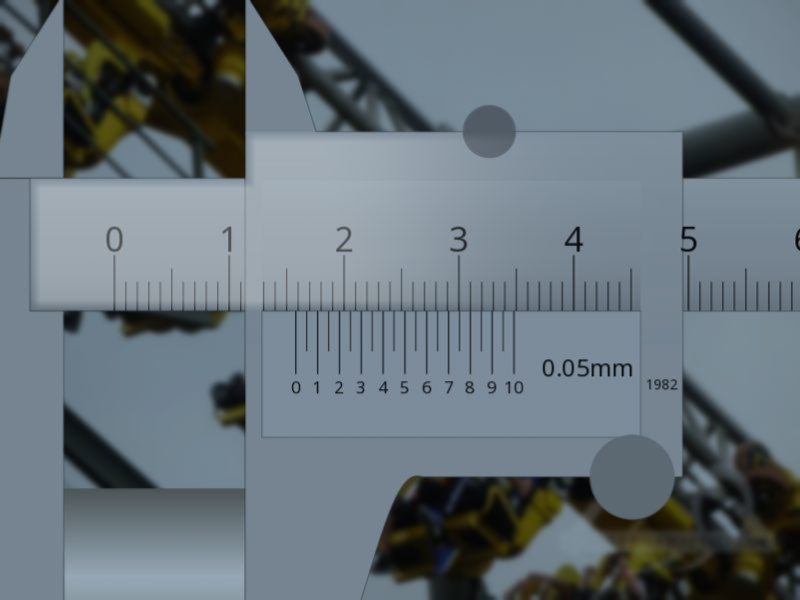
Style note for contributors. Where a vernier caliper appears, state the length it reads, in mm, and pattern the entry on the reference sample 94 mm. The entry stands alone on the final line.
15.8 mm
